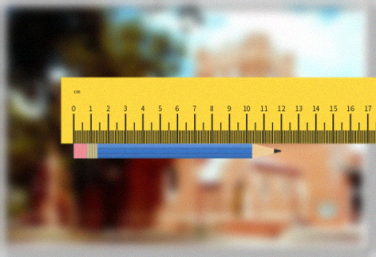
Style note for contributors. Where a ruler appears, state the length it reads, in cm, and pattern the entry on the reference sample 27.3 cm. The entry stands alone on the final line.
12 cm
